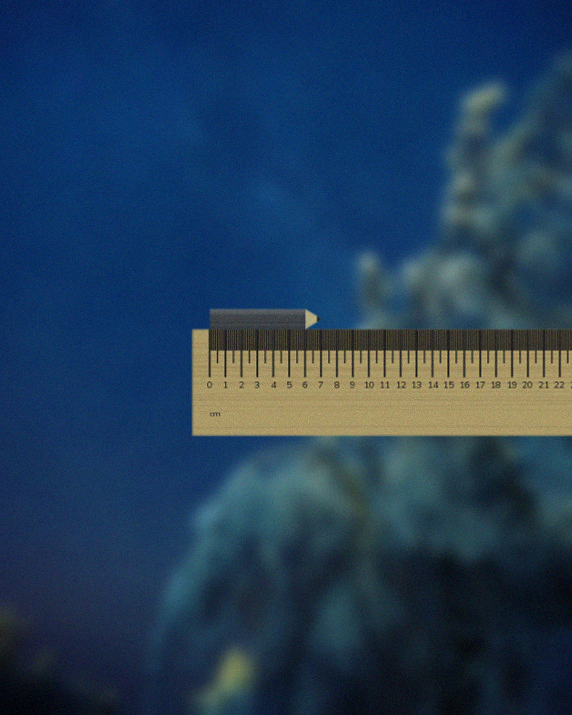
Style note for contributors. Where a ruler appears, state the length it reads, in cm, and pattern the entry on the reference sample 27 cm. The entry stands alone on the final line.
7 cm
